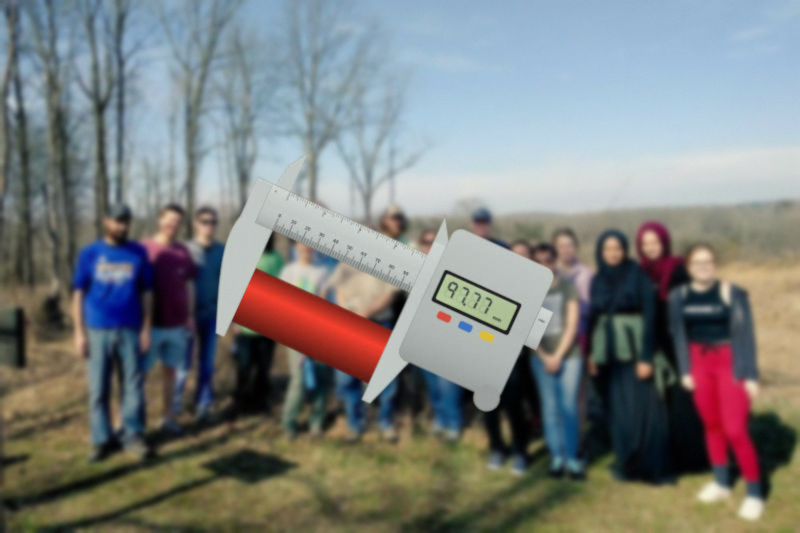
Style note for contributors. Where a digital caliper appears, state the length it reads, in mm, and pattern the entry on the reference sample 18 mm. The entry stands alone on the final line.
97.77 mm
